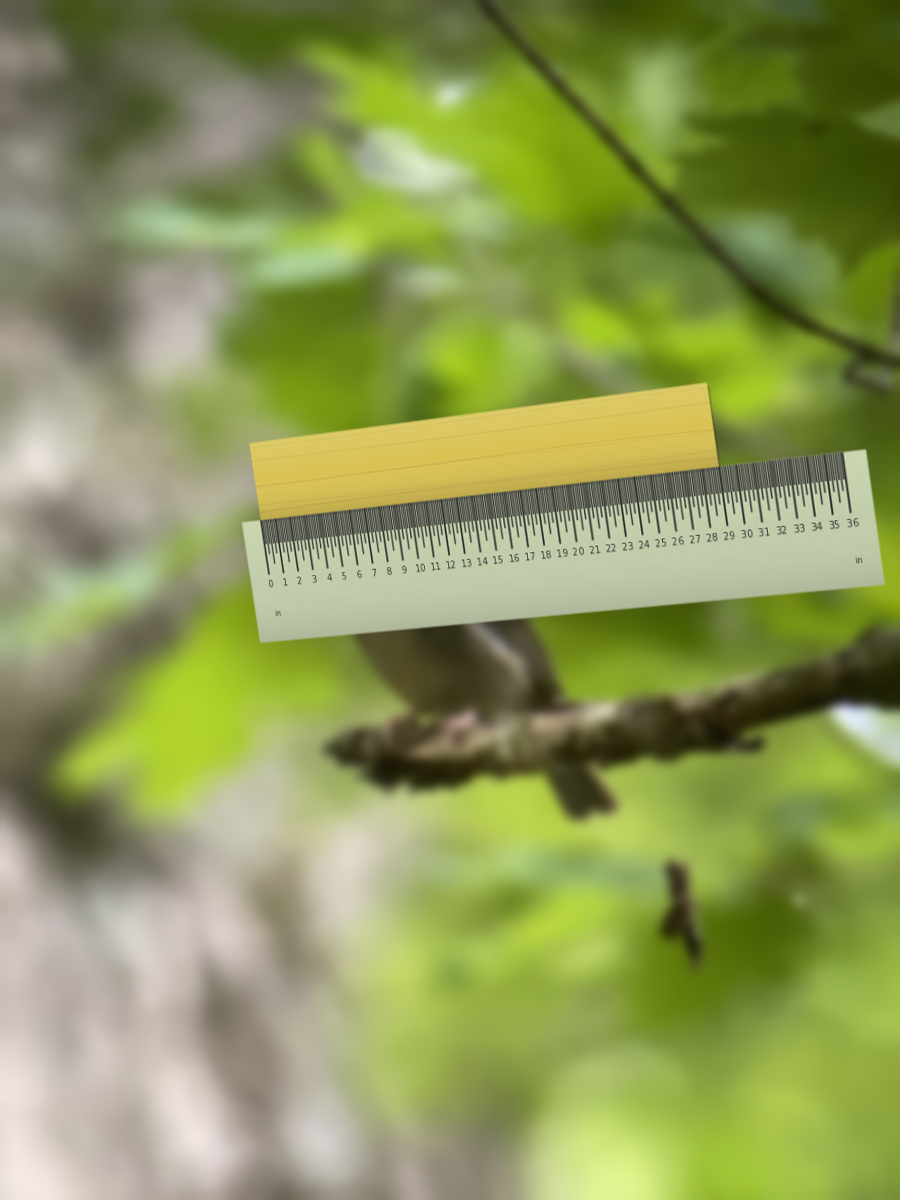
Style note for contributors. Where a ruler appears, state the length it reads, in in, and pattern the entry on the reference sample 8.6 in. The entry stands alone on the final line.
29 in
